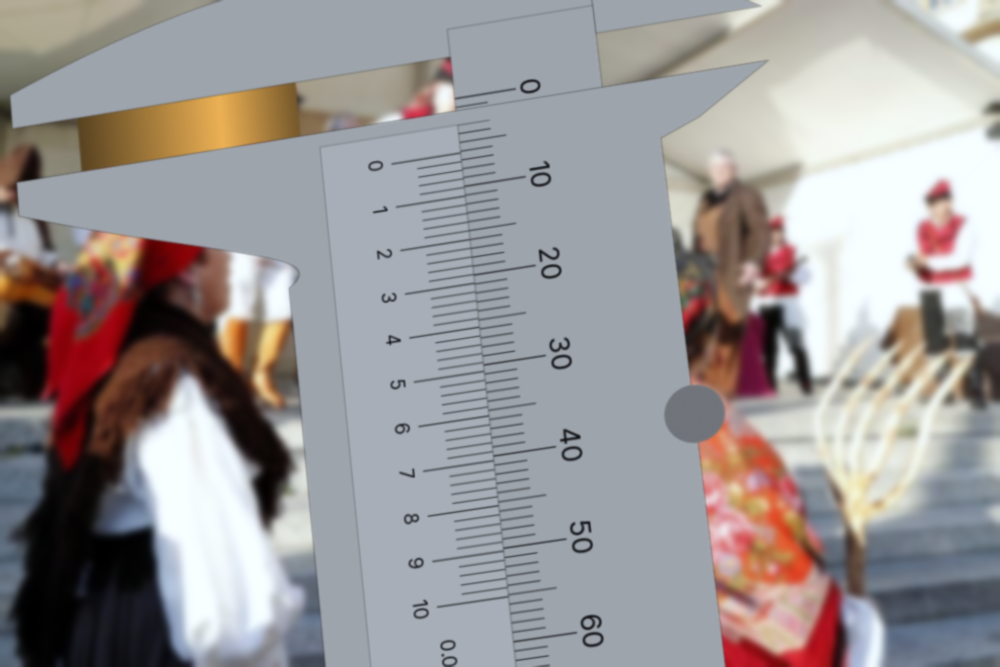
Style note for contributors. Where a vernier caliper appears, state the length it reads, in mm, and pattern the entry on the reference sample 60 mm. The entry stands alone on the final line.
6.2 mm
